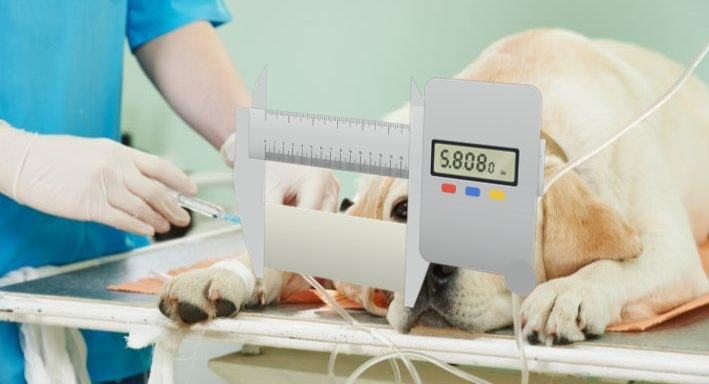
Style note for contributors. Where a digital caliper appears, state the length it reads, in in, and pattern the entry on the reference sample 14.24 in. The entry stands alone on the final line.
5.8080 in
